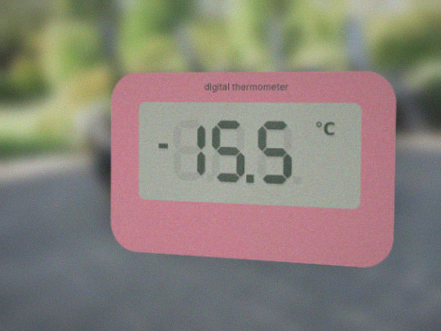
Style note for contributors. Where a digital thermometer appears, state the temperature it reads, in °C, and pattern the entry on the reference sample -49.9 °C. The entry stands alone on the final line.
-15.5 °C
